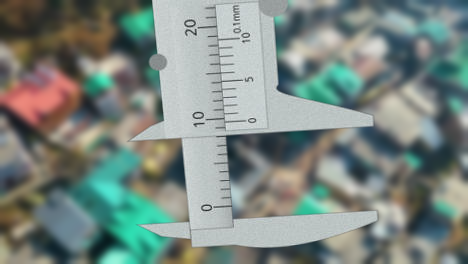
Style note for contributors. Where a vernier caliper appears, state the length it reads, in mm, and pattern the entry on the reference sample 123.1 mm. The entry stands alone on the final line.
9.6 mm
